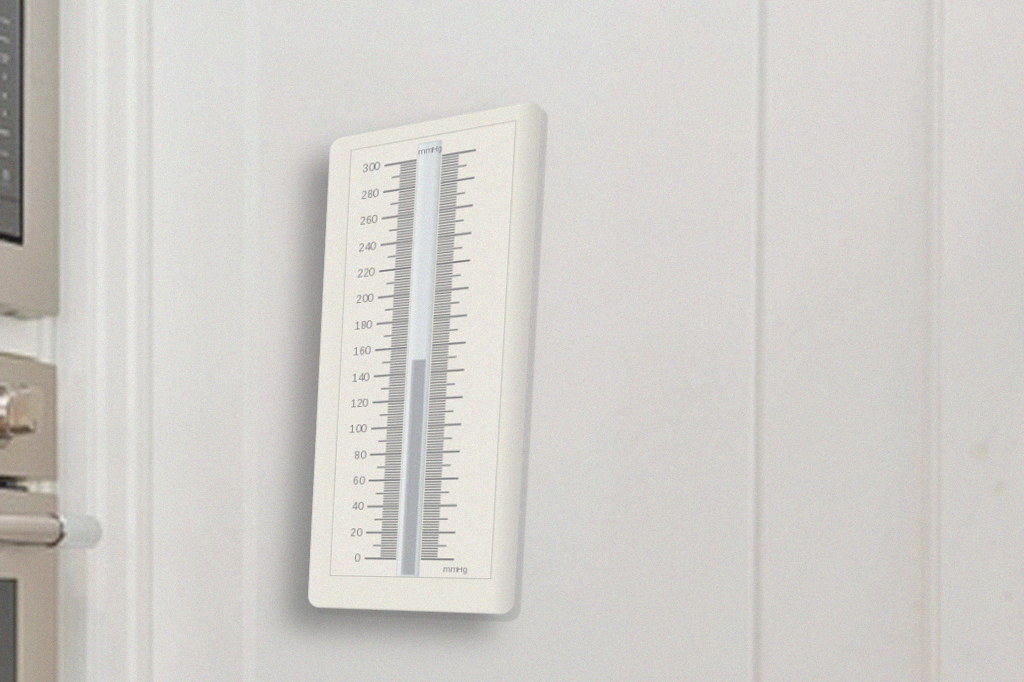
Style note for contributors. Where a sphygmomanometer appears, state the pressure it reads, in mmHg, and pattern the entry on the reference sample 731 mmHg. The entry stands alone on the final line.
150 mmHg
